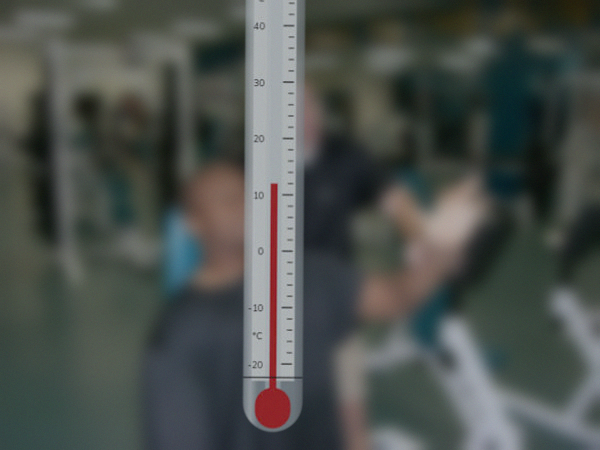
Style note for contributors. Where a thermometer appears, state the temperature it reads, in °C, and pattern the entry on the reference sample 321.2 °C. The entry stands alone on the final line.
12 °C
